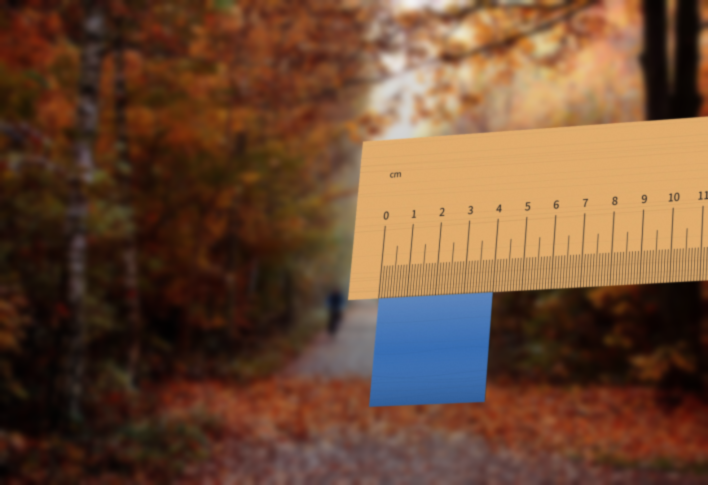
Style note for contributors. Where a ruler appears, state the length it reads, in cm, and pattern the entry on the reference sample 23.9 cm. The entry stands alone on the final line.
4 cm
